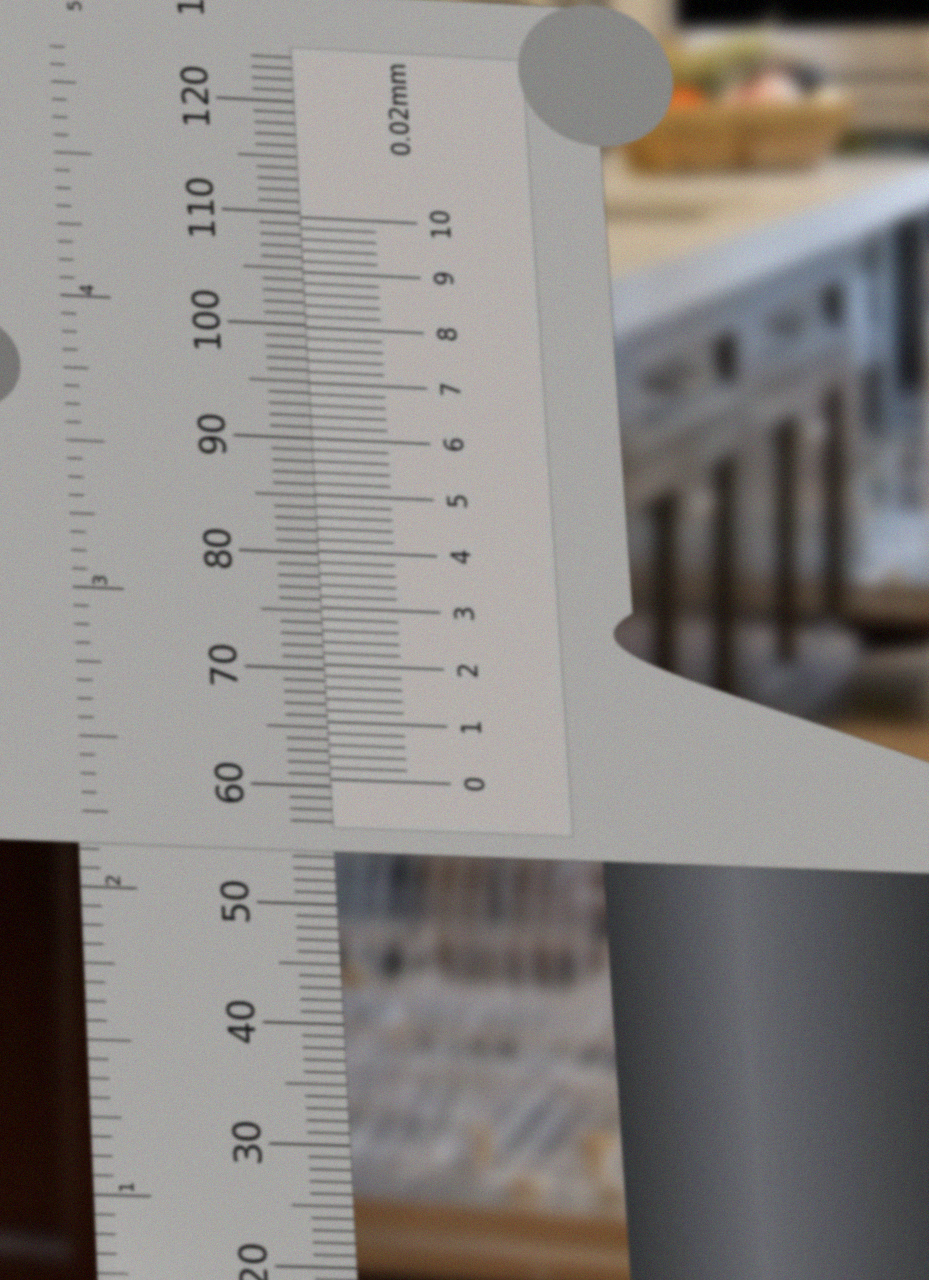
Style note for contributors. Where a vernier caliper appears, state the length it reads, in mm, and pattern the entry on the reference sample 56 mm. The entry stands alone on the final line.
60.6 mm
